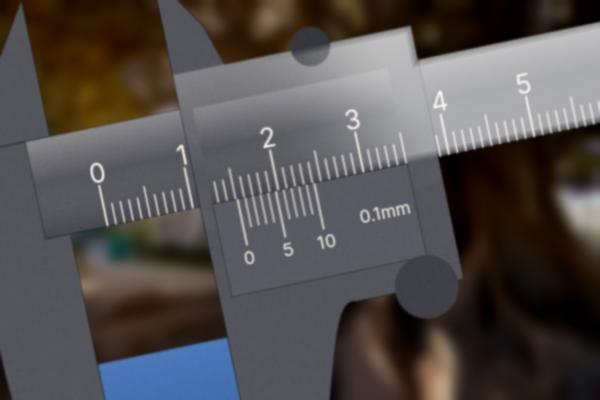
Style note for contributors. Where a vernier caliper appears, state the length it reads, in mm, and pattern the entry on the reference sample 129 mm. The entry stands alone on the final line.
15.2 mm
